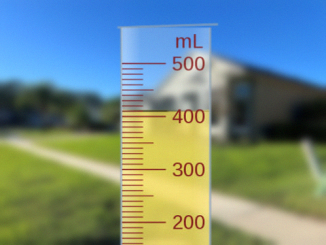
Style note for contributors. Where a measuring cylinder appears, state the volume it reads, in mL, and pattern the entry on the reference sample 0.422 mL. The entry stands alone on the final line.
410 mL
